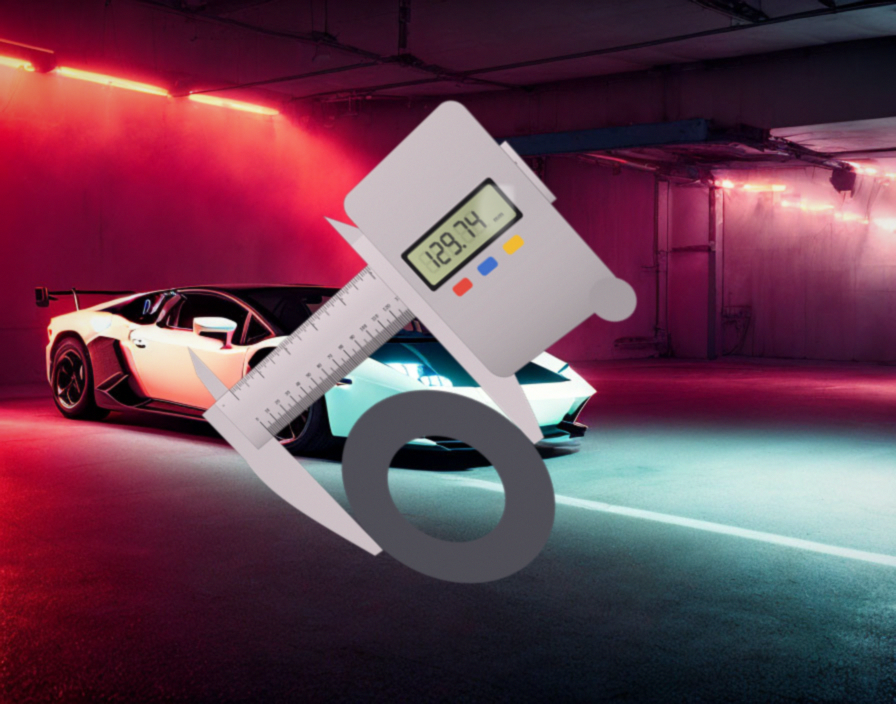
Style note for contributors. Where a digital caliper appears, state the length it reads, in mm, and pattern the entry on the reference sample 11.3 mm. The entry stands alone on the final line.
129.74 mm
